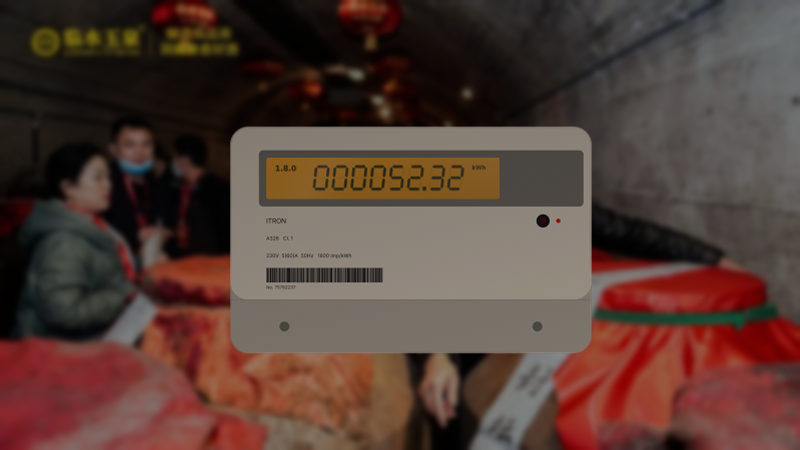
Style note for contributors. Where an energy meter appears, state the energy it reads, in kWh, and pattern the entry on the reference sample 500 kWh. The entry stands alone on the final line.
52.32 kWh
